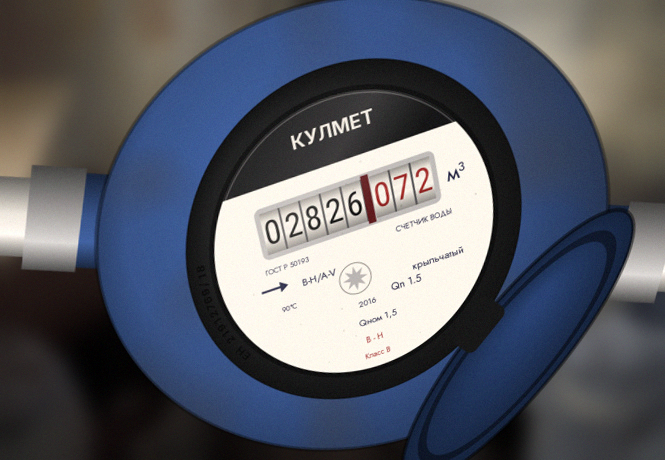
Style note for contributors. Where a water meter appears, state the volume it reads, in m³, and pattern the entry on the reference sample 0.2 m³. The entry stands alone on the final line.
2826.072 m³
